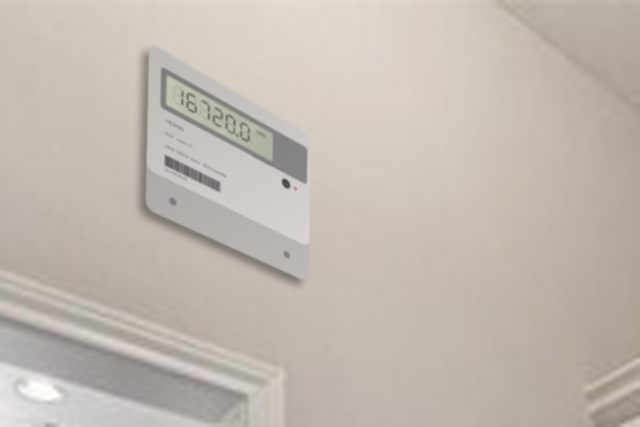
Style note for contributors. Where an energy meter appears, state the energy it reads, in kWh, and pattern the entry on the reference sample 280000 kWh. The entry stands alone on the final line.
16720.0 kWh
